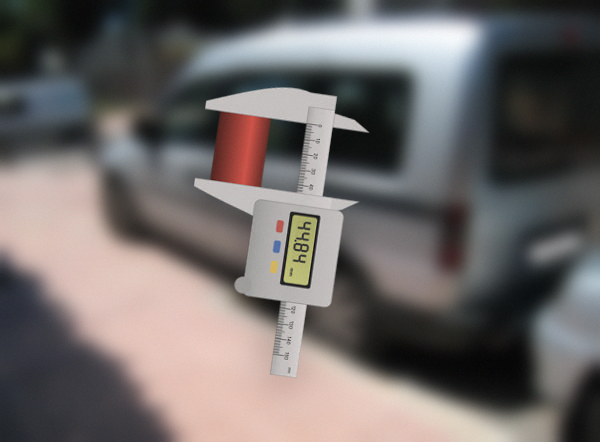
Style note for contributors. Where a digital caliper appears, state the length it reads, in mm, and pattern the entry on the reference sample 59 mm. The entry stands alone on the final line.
44.84 mm
